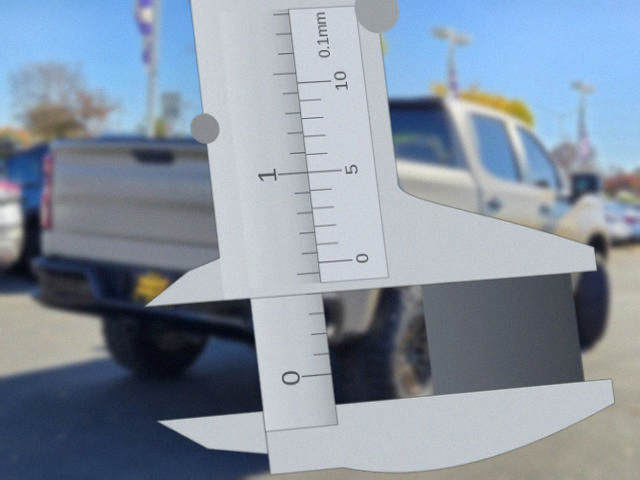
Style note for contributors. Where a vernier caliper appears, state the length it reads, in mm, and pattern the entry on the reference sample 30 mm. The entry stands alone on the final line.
5.5 mm
